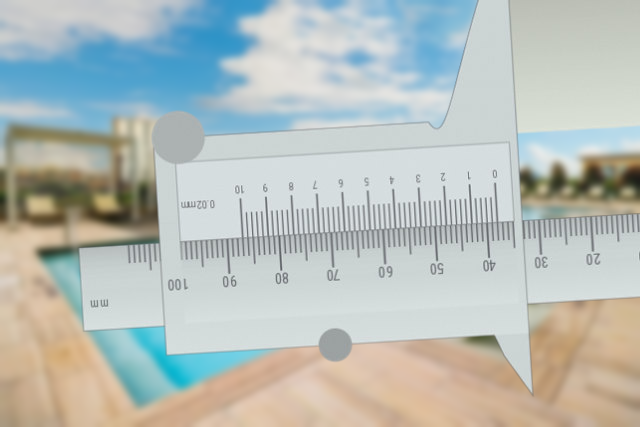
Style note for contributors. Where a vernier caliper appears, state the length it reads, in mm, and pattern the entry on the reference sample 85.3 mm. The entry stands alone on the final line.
38.0 mm
